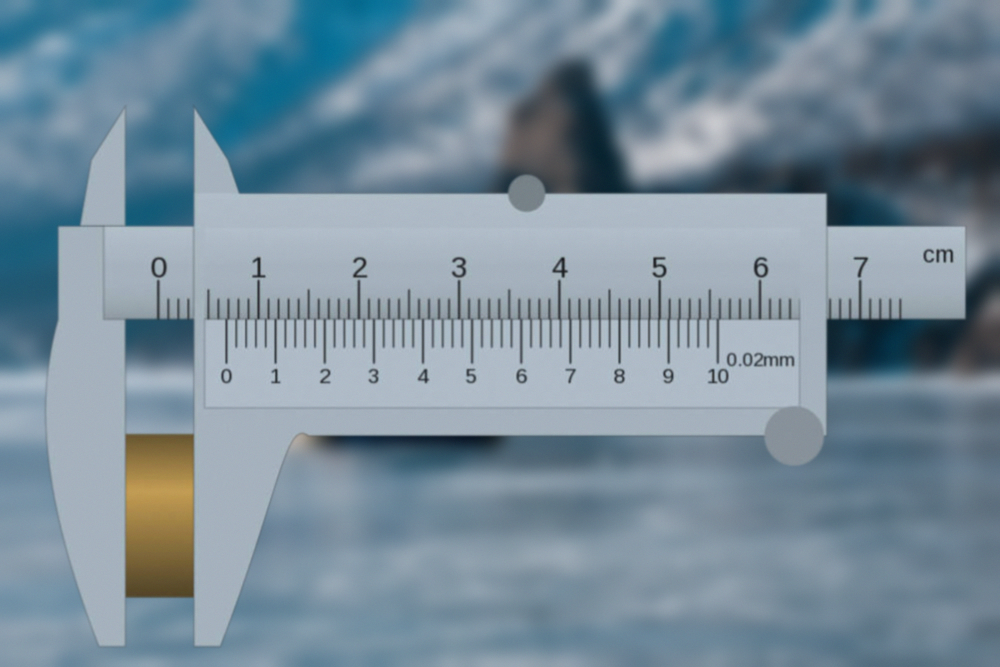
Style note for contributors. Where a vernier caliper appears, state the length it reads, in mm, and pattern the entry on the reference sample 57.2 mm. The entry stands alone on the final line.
6.8 mm
